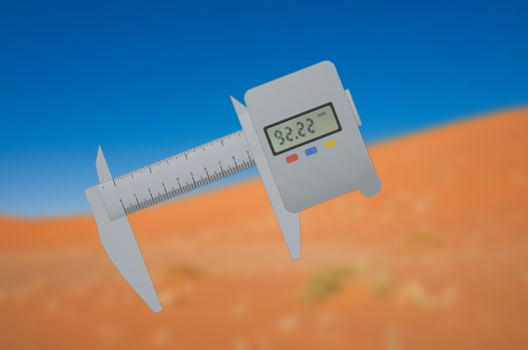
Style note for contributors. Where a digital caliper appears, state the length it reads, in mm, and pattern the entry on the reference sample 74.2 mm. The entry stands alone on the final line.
92.22 mm
